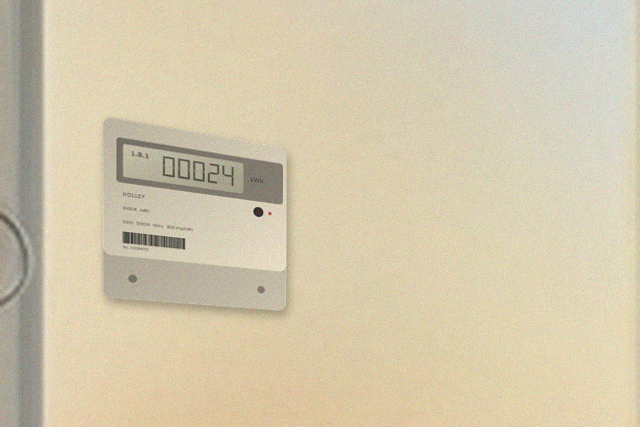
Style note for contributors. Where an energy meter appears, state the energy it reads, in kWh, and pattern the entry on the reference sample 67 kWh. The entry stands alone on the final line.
24 kWh
